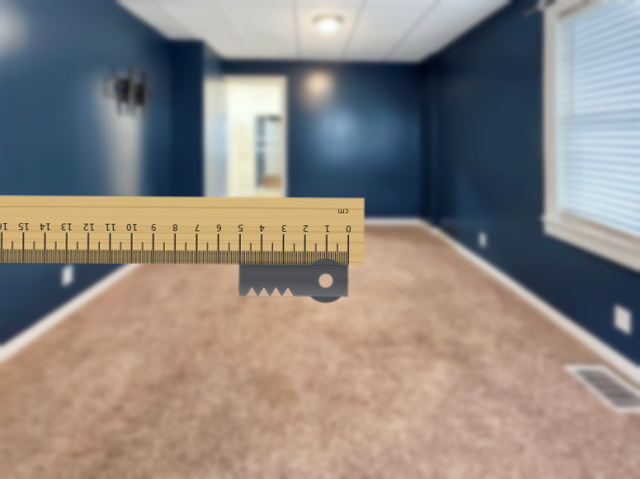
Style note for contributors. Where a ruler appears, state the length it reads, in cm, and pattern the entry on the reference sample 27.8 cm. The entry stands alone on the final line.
5 cm
